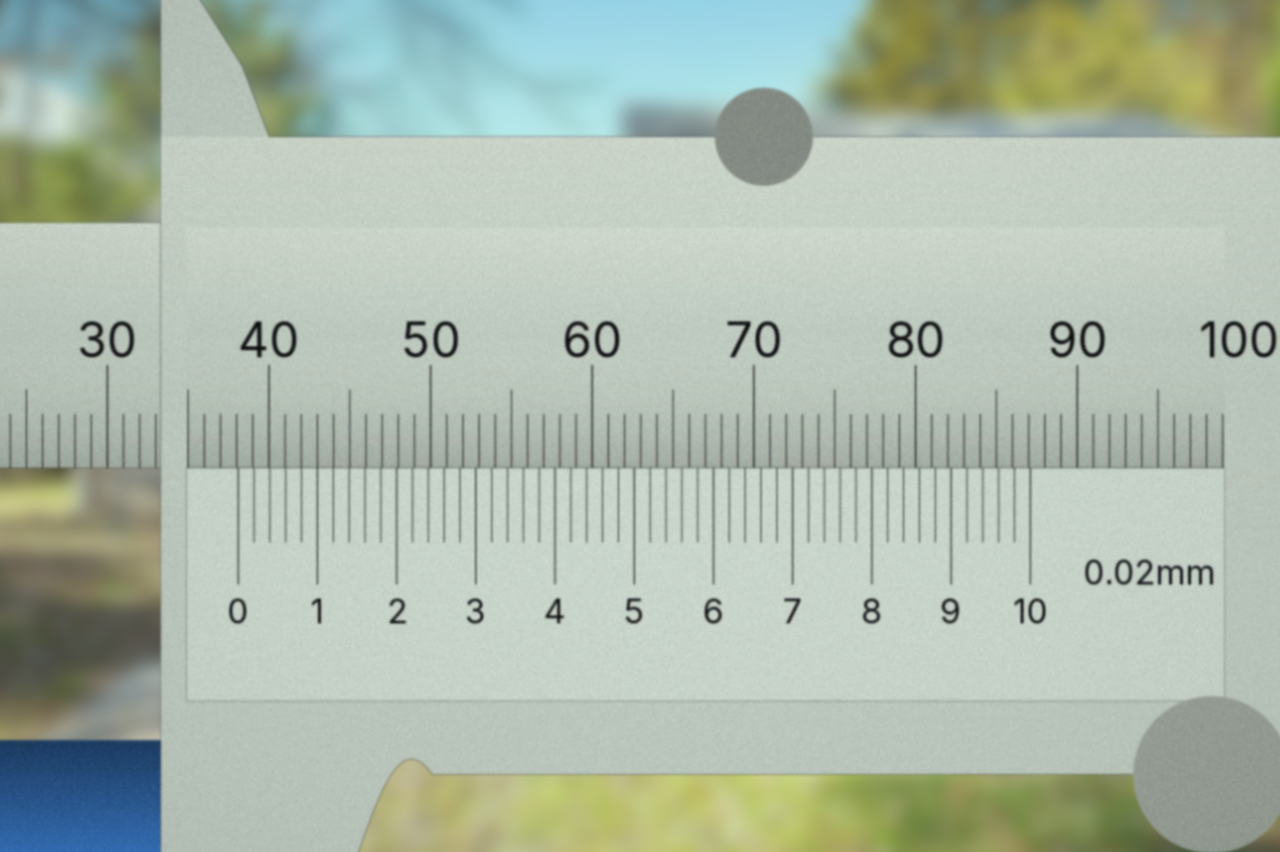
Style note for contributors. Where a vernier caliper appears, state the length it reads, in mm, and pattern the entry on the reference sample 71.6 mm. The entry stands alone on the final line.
38.1 mm
